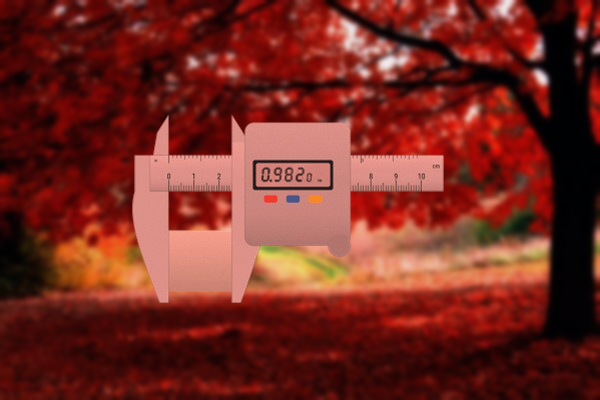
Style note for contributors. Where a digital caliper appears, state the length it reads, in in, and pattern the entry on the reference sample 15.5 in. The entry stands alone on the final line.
0.9820 in
